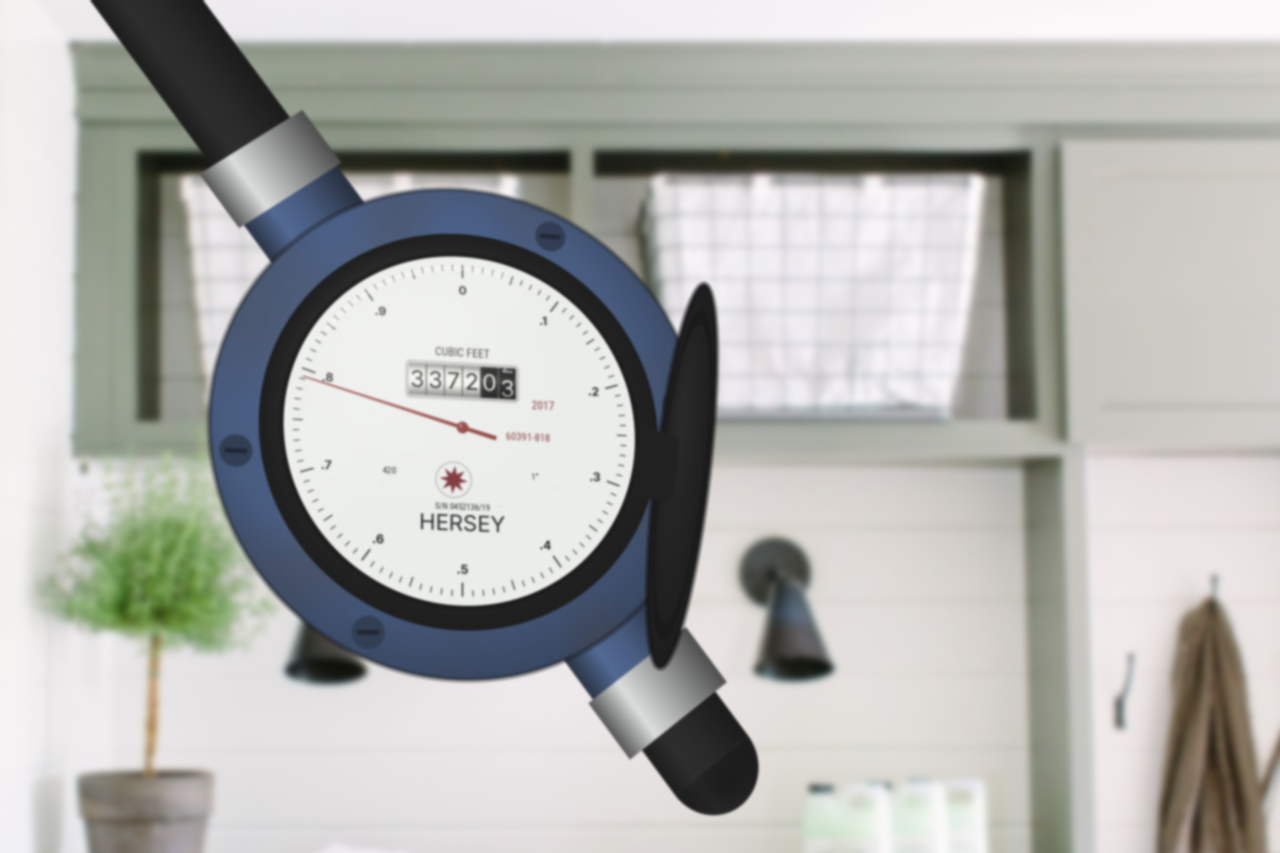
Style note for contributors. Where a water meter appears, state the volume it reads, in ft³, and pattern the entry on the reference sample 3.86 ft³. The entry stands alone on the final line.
337202.79 ft³
